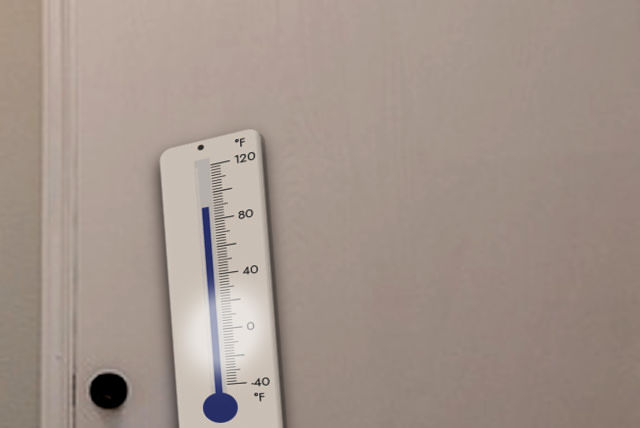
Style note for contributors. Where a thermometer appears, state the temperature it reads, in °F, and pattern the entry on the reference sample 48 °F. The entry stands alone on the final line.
90 °F
